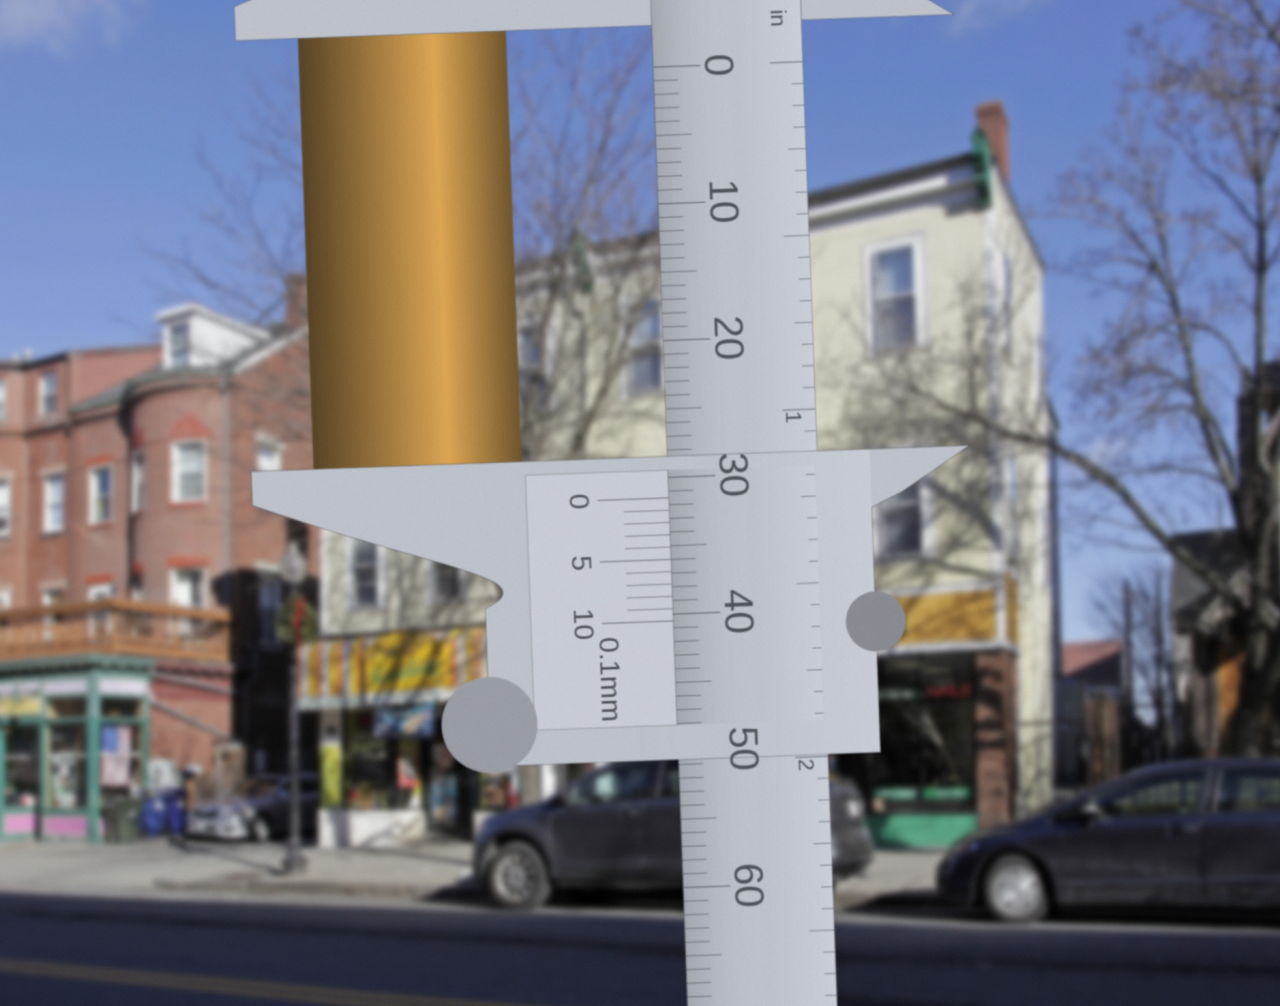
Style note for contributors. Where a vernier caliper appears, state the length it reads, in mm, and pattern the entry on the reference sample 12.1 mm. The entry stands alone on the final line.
31.5 mm
